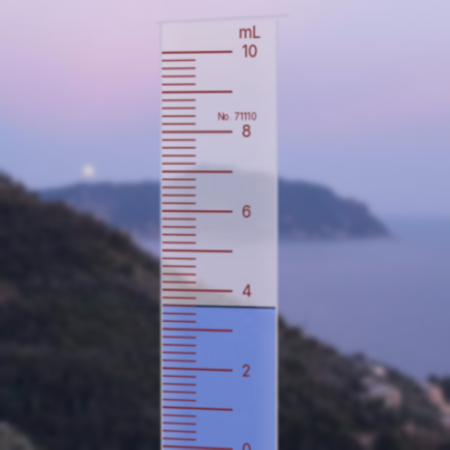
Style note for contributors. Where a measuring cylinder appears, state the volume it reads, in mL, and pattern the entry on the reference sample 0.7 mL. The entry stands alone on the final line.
3.6 mL
